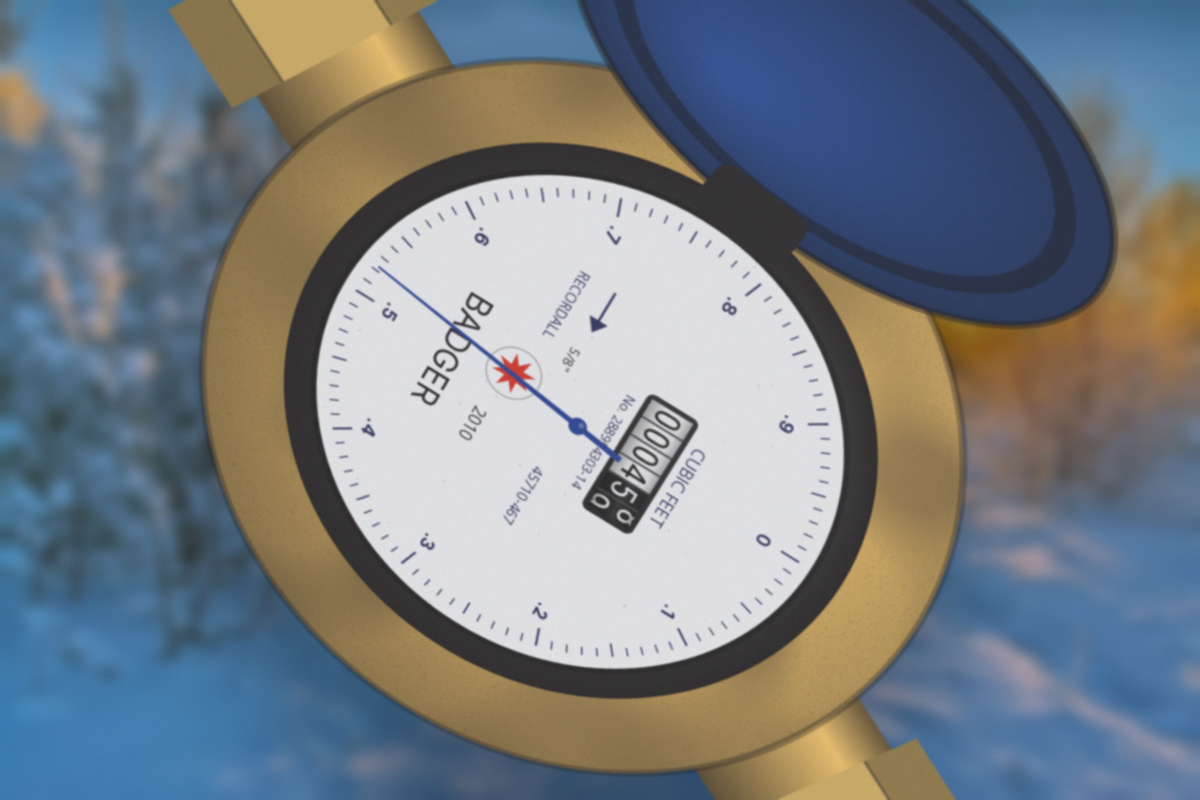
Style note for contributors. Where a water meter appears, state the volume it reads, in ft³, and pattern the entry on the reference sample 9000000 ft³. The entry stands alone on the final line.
458.52 ft³
